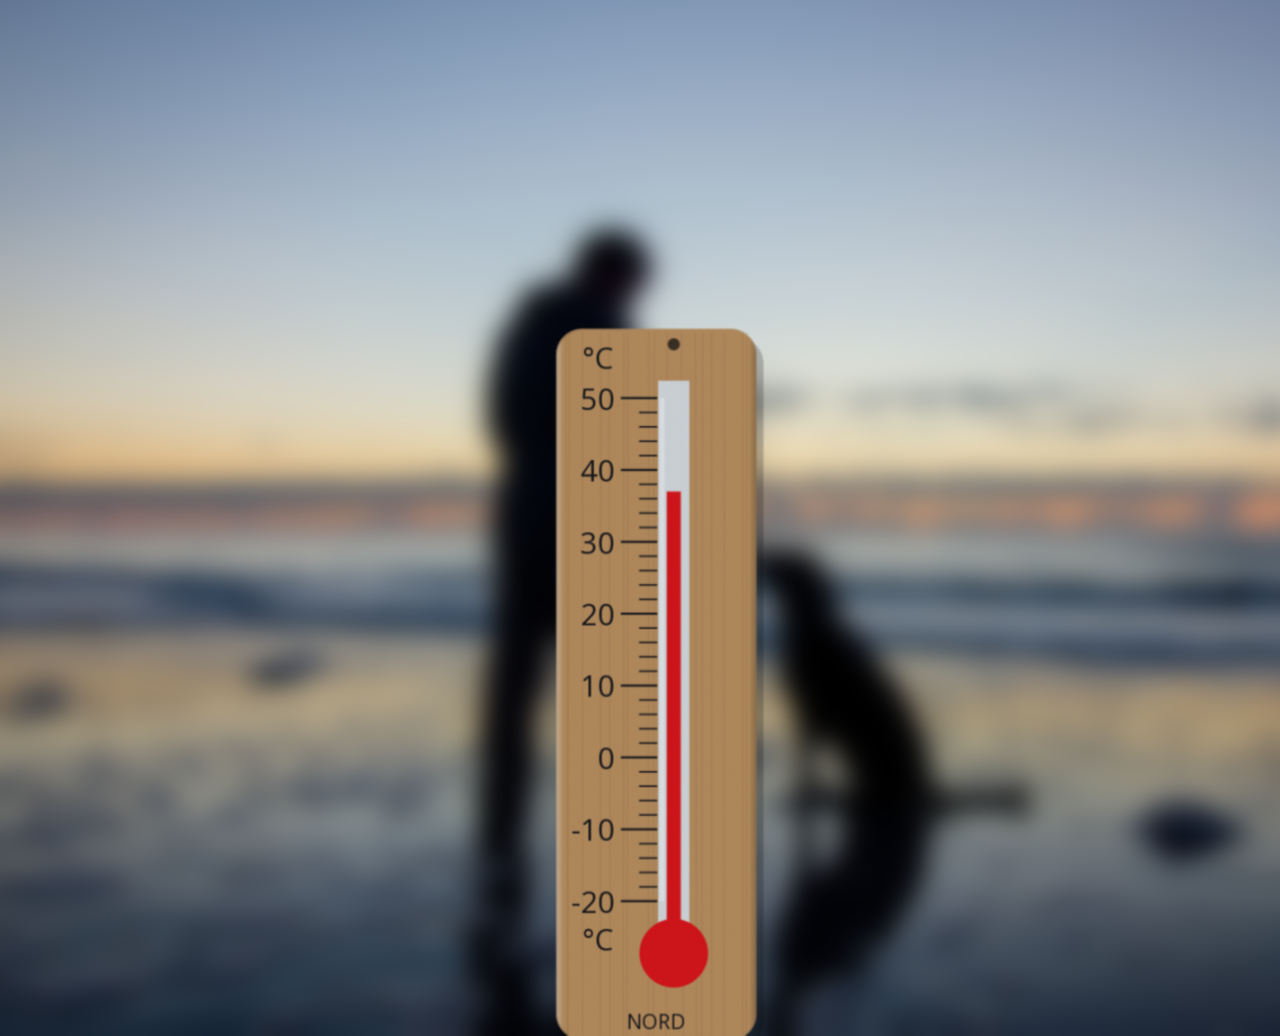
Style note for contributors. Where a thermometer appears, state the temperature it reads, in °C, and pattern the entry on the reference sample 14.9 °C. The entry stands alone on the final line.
37 °C
